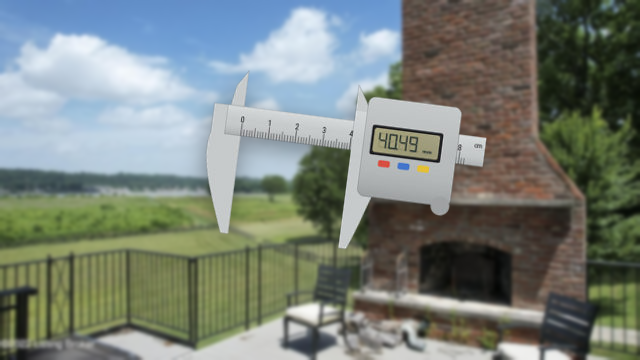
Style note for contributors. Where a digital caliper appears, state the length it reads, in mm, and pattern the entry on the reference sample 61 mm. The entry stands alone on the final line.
40.49 mm
